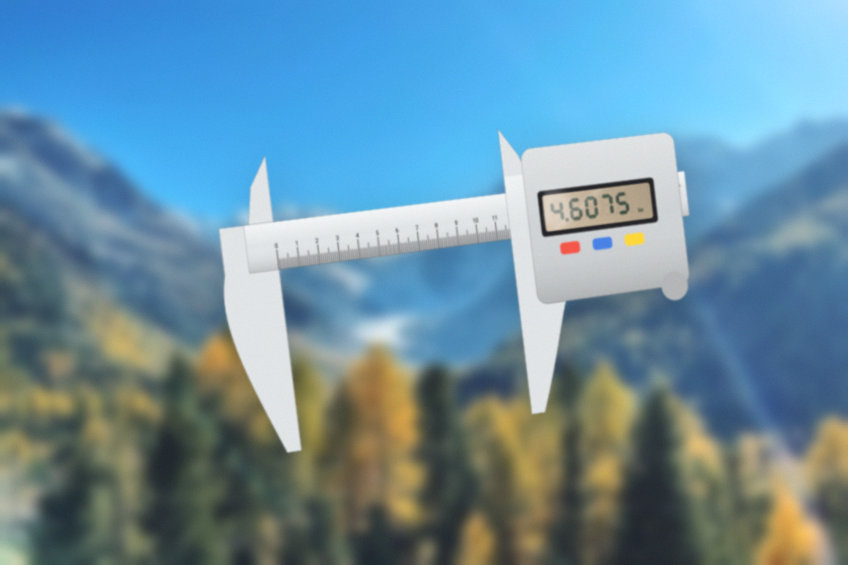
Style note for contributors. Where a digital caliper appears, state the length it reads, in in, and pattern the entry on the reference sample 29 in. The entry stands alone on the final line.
4.6075 in
